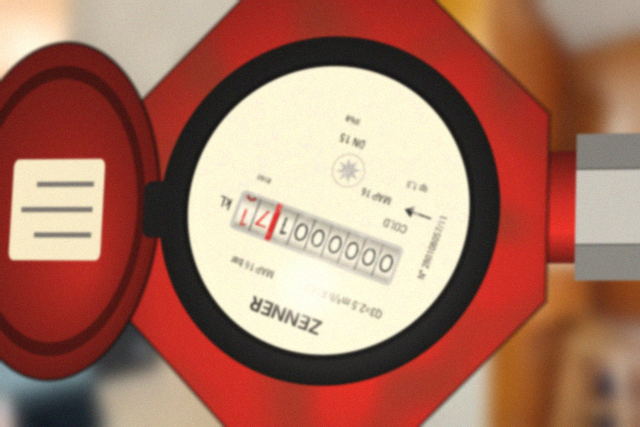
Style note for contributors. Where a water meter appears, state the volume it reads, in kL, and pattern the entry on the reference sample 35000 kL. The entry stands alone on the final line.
1.71 kL
